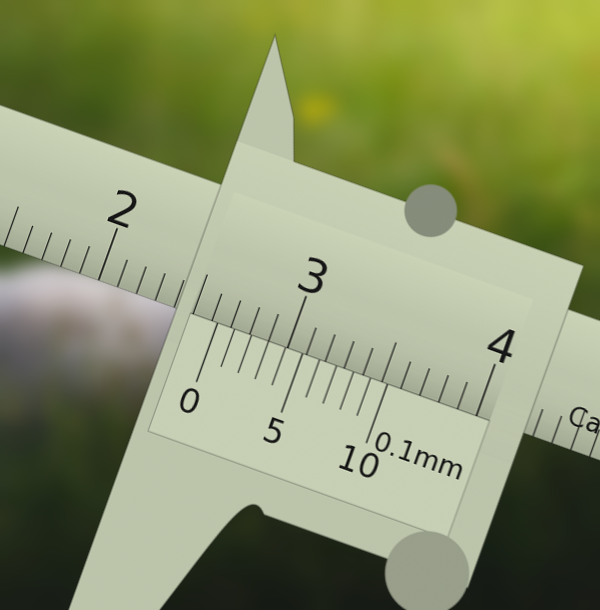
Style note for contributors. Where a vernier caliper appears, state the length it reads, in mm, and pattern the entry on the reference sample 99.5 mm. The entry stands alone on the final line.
26.3 mm
